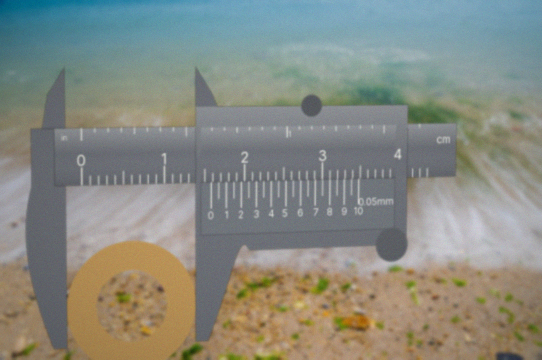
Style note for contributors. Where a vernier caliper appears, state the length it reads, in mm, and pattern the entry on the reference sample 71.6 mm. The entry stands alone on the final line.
15.8 mm
